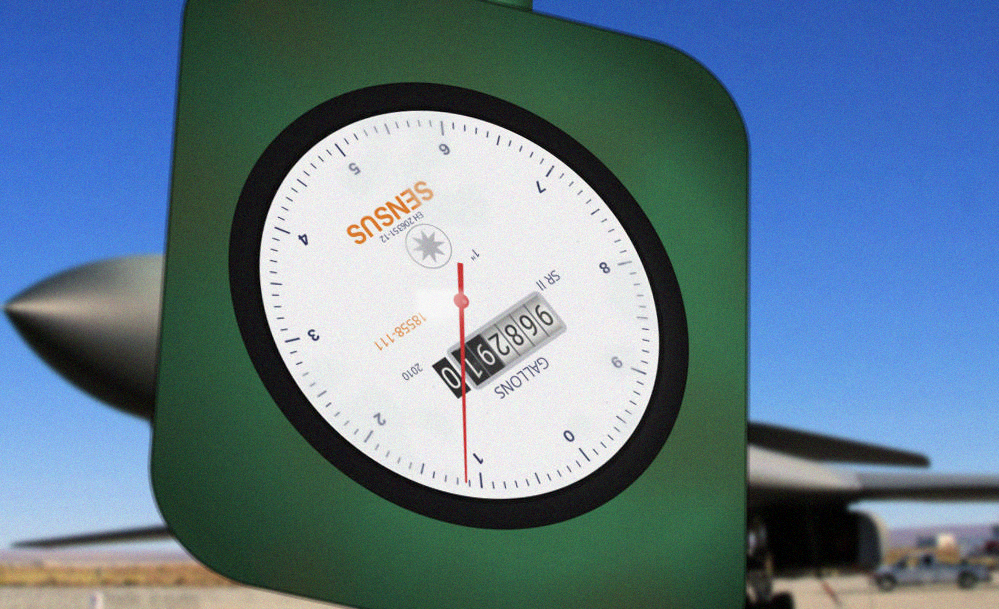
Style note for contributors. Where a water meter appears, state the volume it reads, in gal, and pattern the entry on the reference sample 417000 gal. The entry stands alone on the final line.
9682911.1 gal
